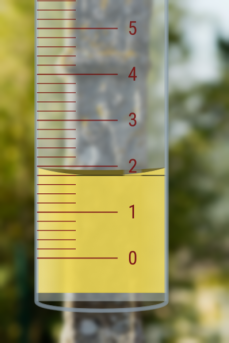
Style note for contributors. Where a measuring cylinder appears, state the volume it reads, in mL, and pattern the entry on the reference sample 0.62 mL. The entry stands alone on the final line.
1.8 mL
